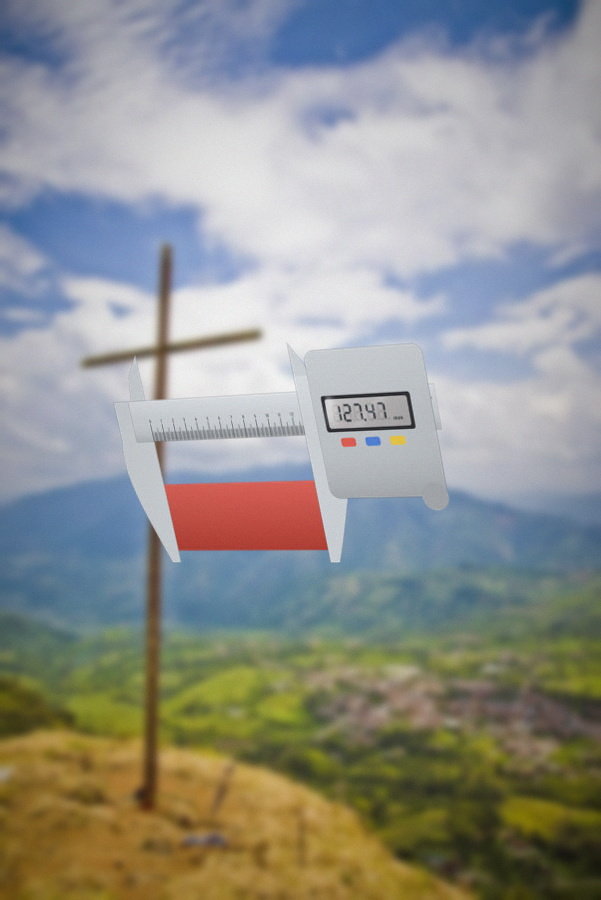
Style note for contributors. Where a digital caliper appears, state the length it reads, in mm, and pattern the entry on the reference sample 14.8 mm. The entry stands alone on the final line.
127.47 mm
